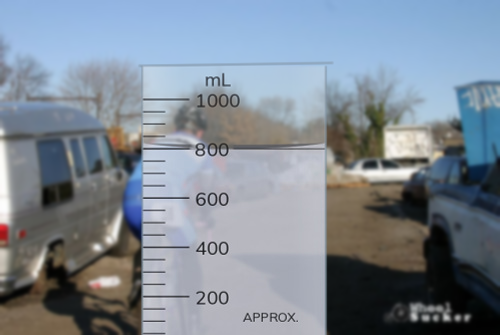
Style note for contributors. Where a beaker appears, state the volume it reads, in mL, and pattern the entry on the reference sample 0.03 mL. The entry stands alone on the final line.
800 mL
